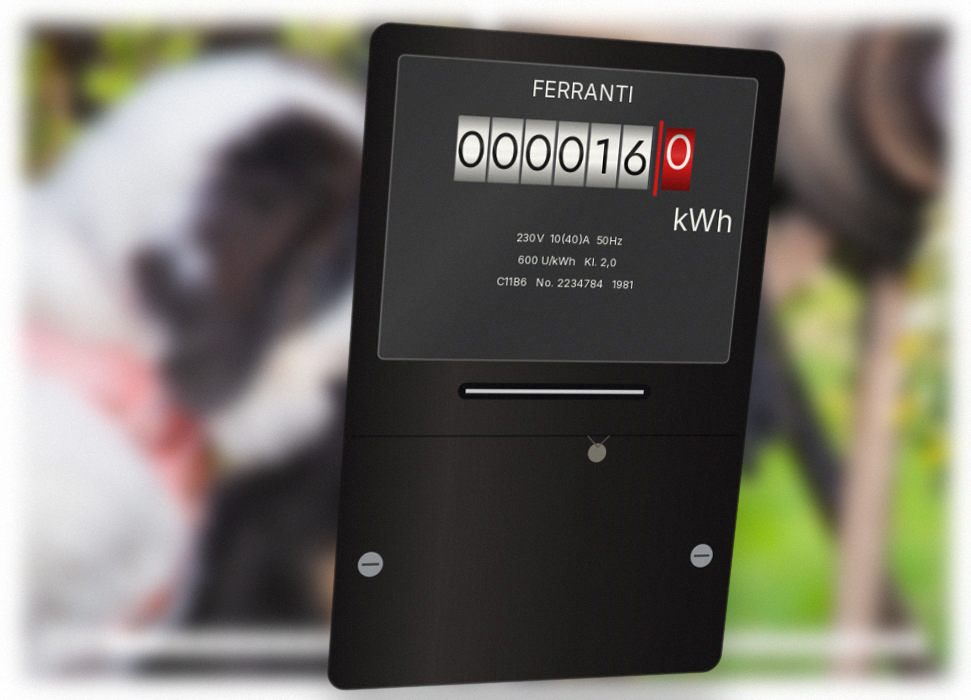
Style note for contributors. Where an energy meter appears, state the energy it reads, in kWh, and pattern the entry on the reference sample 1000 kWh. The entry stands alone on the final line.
16.0 kWh
